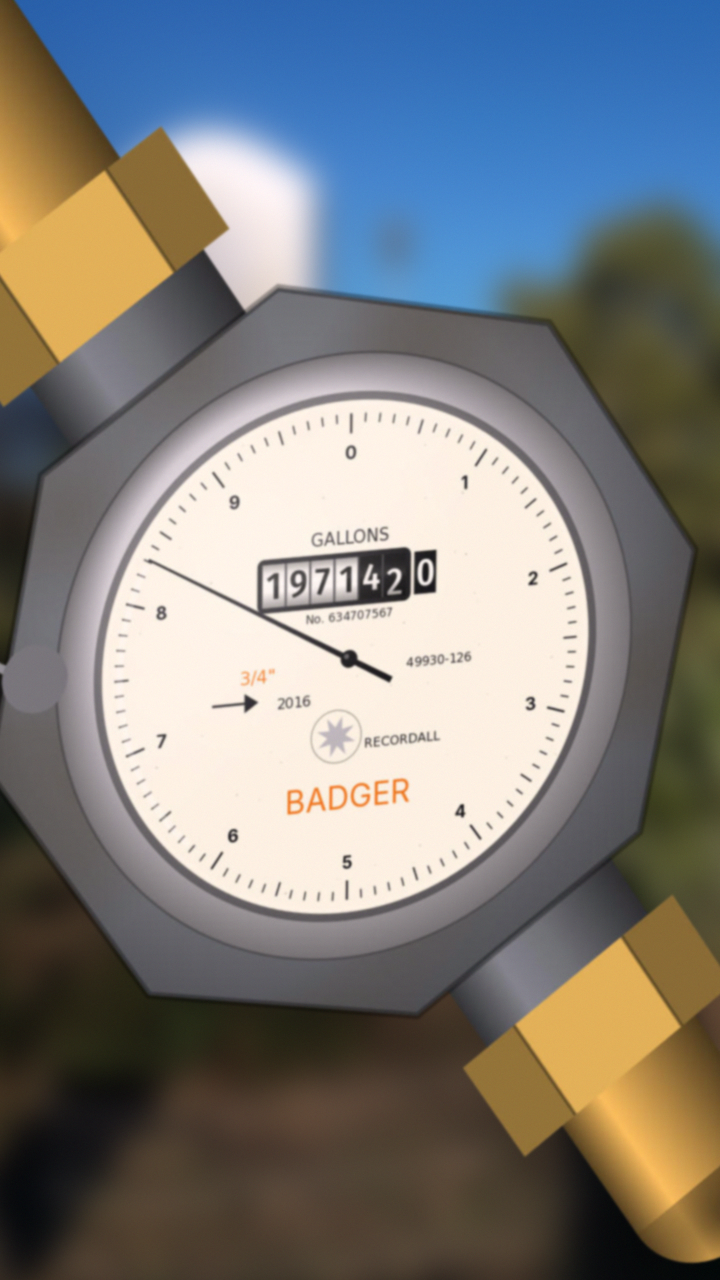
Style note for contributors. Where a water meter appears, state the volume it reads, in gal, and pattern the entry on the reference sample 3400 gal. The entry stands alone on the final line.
1971418.3 gal
